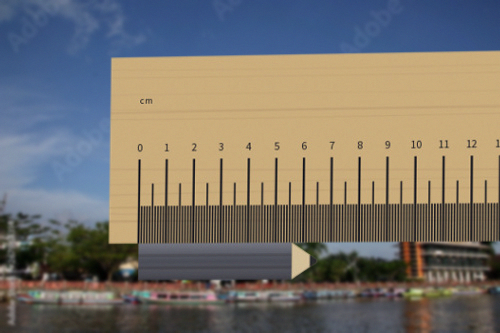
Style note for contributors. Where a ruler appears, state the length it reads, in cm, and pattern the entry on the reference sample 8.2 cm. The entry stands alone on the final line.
6.5 cm
